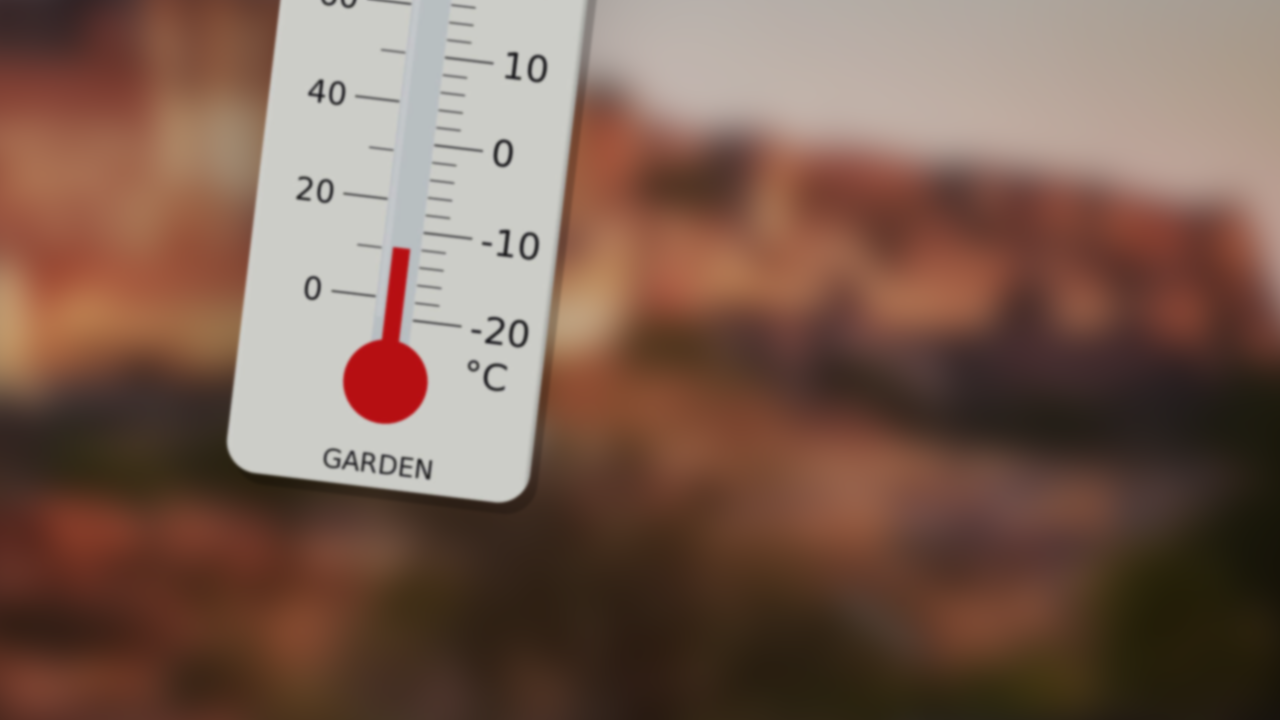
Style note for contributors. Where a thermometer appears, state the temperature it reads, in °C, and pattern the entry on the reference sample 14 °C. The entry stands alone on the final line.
-12 °C
